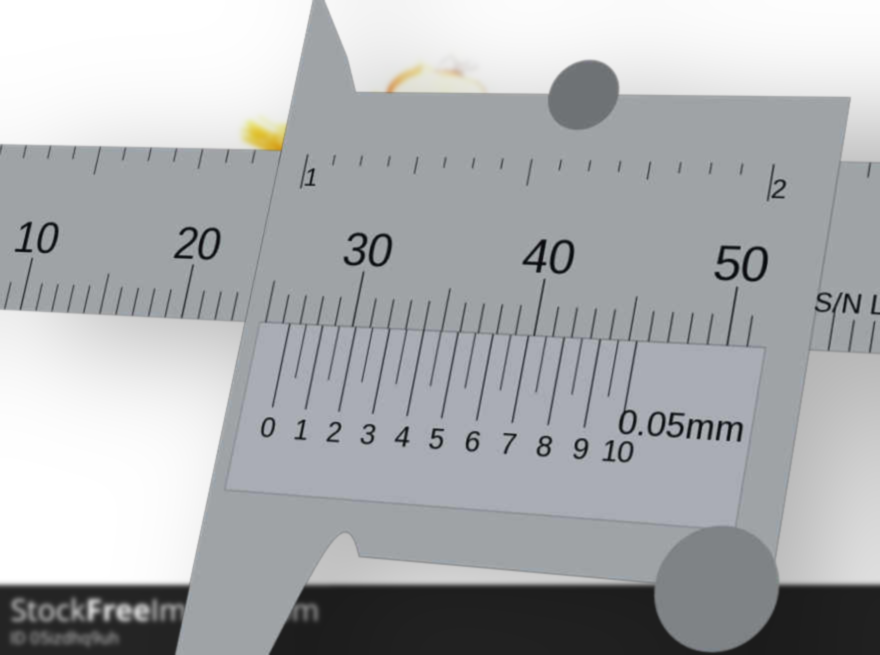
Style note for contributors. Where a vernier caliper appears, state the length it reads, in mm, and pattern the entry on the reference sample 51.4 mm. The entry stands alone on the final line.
26.4 mm
